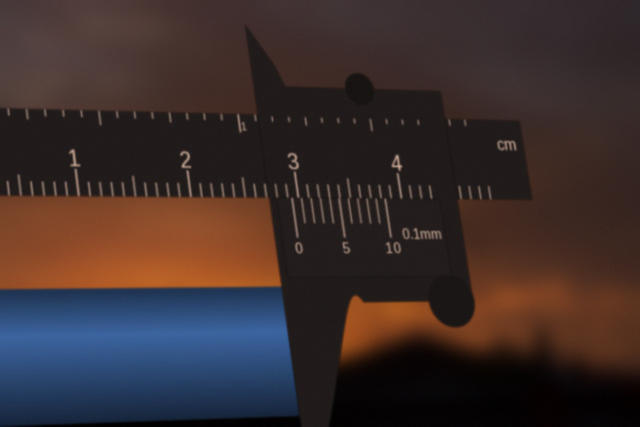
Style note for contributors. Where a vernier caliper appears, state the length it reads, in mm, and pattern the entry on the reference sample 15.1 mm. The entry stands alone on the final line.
29.4 mm
